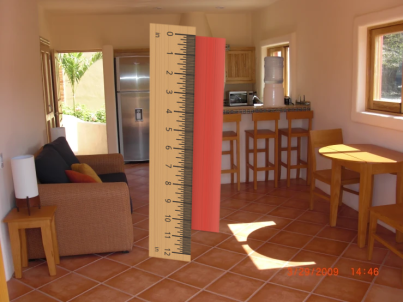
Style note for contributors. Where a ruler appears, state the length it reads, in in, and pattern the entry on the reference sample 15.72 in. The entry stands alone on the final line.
10.5 in
